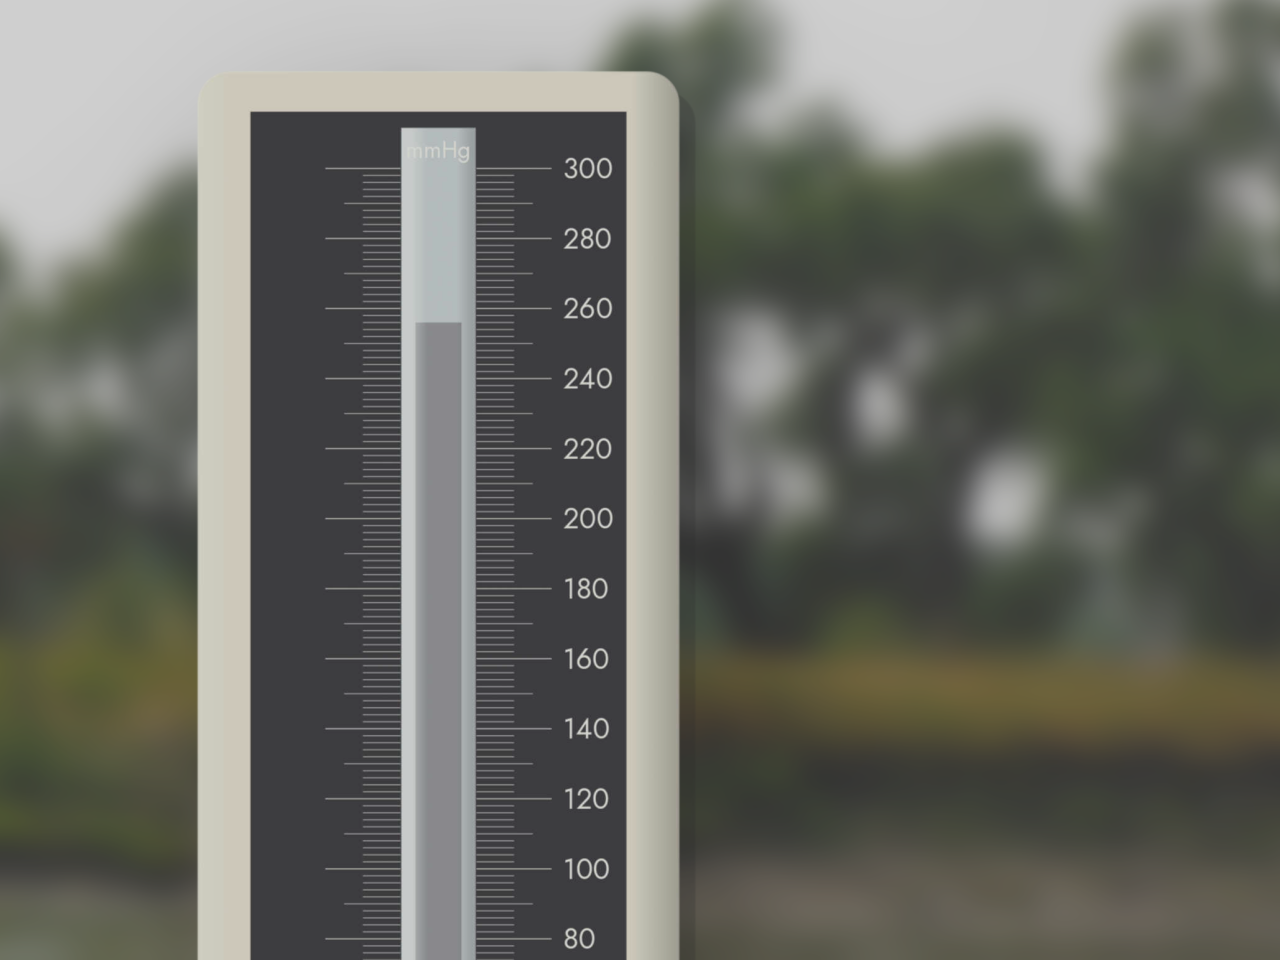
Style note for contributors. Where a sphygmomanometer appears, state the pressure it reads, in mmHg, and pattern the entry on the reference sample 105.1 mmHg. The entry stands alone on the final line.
256 mmHg
